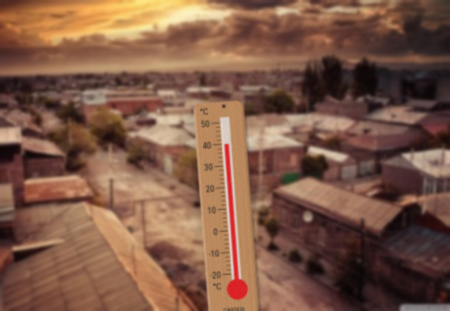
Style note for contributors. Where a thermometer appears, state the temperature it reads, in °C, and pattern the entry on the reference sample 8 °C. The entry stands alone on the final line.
40 °C
